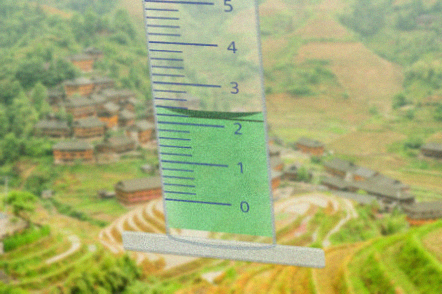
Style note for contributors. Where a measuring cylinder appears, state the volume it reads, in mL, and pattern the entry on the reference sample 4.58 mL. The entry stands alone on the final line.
2.2 mL
